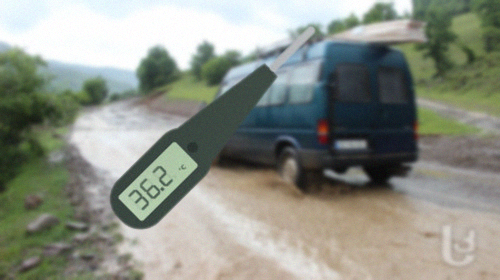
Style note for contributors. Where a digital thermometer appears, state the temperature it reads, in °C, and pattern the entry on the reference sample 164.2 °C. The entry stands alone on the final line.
36.2 °C
